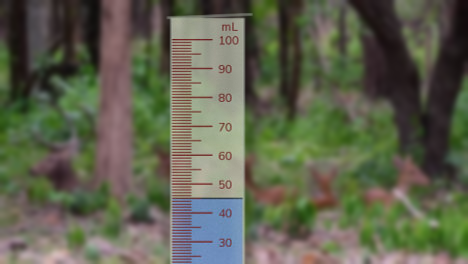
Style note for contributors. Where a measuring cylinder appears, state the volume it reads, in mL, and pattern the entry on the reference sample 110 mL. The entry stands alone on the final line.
45 mL
